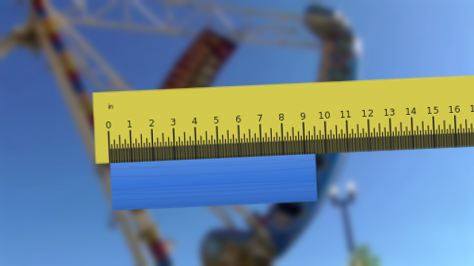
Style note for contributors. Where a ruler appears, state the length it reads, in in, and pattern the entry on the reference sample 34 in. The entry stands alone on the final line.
9.5 in
